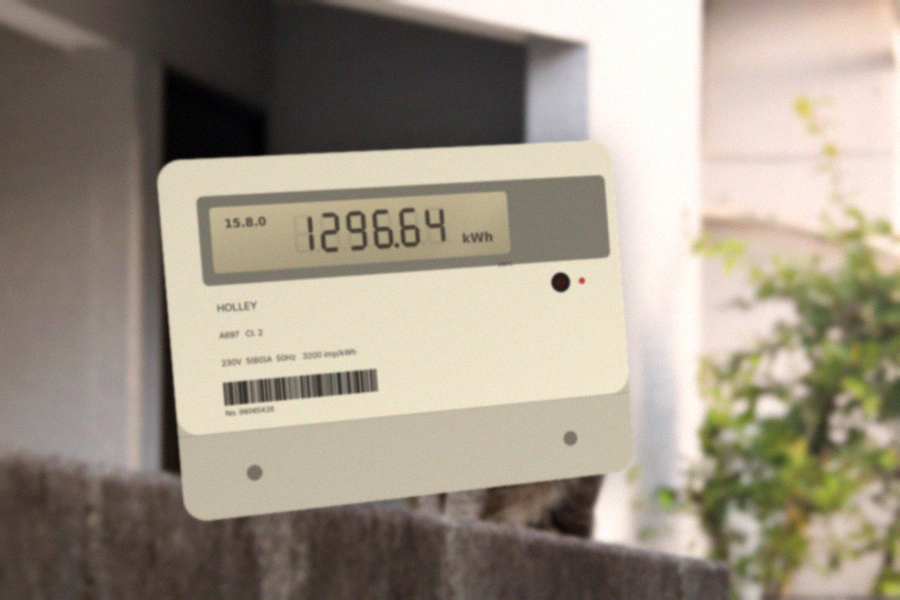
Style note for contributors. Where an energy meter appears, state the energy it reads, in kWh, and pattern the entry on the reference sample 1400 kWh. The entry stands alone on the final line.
1296.64 kWh
